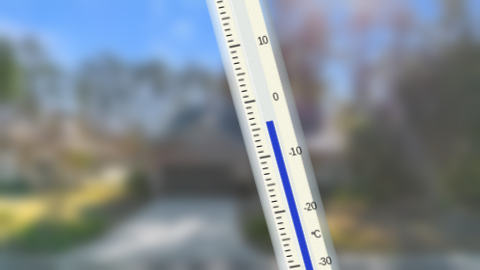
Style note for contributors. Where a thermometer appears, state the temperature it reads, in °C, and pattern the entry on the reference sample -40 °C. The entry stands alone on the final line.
-4 °C
